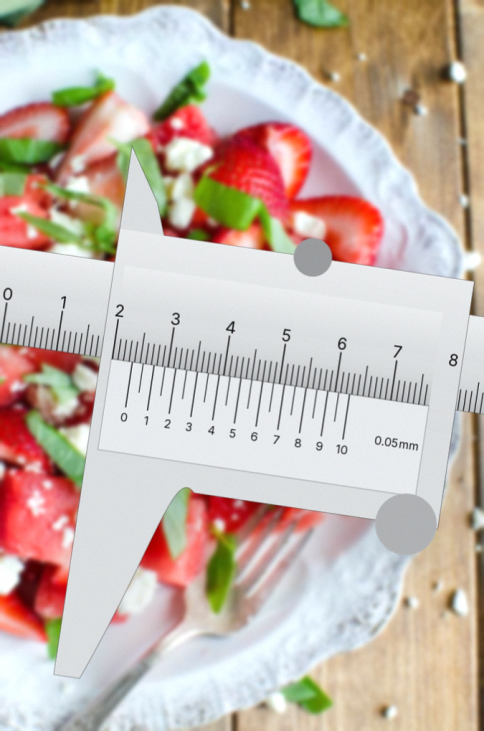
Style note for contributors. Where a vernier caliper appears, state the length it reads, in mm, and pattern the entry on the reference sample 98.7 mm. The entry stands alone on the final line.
23.6 mm
